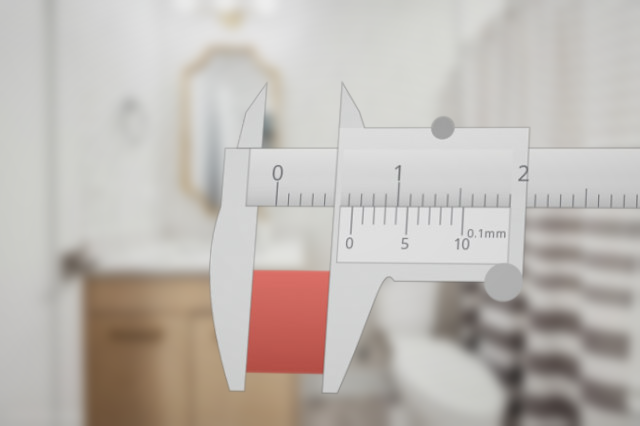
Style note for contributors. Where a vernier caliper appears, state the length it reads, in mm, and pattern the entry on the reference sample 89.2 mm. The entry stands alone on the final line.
6.3 mm
